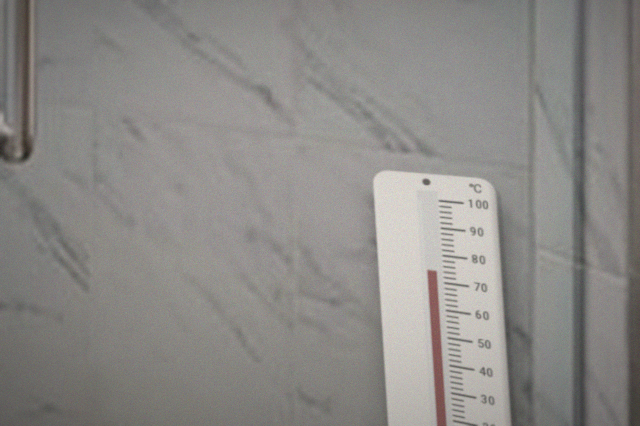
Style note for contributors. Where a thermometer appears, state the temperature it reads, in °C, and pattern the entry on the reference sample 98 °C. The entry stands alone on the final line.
74 °C
